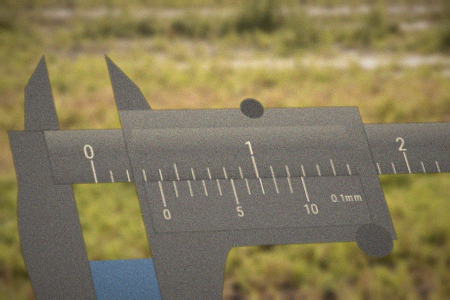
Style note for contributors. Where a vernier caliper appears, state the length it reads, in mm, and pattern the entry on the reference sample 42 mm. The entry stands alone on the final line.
3.8 mm
